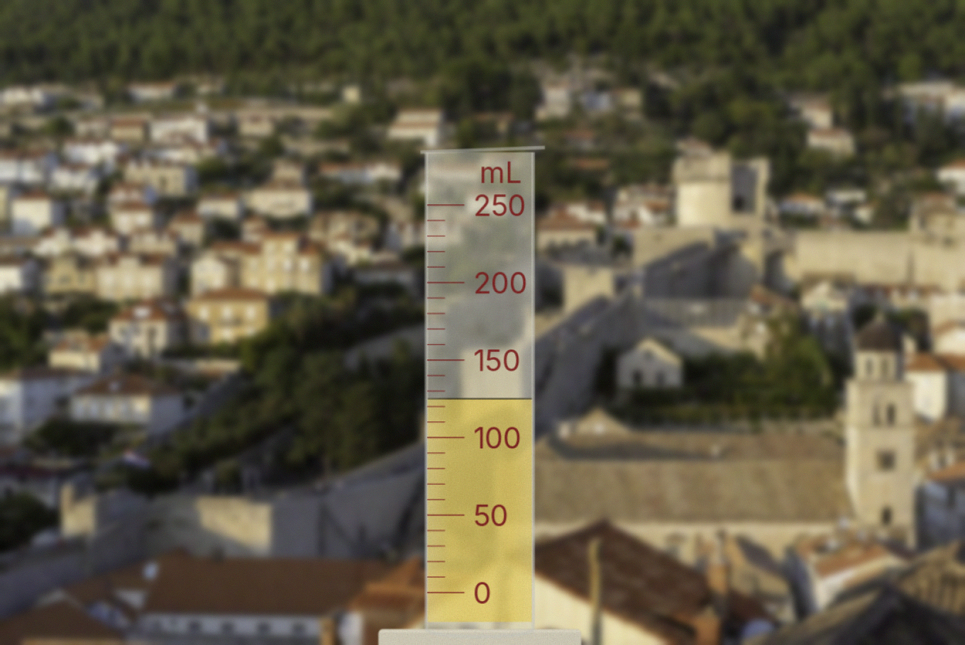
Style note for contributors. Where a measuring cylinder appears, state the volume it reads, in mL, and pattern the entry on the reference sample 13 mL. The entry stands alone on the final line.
125 mL
